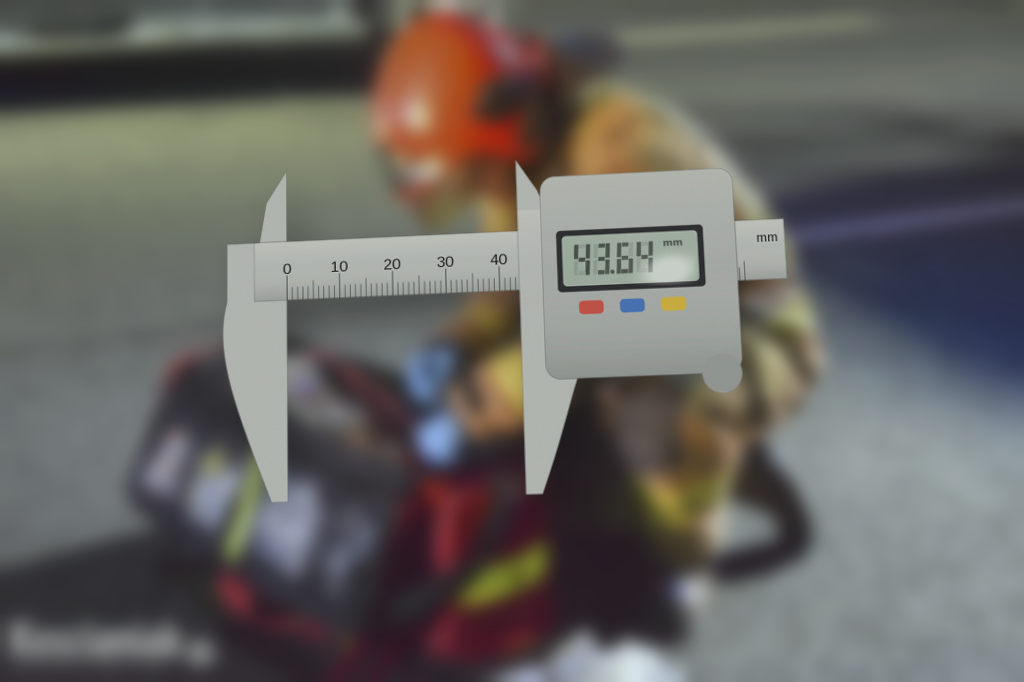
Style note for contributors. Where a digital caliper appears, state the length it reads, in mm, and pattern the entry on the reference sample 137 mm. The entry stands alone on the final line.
43.64 mm
